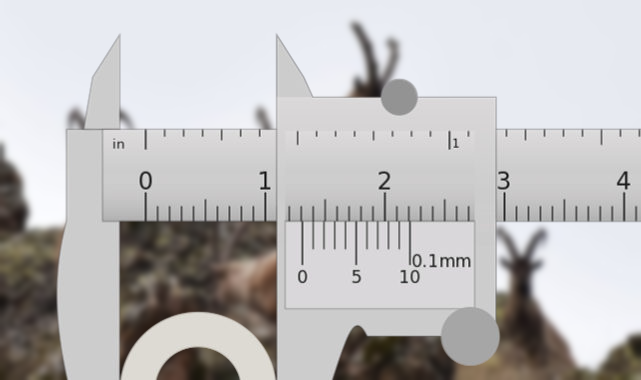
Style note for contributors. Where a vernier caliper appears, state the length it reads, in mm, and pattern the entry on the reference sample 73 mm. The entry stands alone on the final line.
13.1 mm
